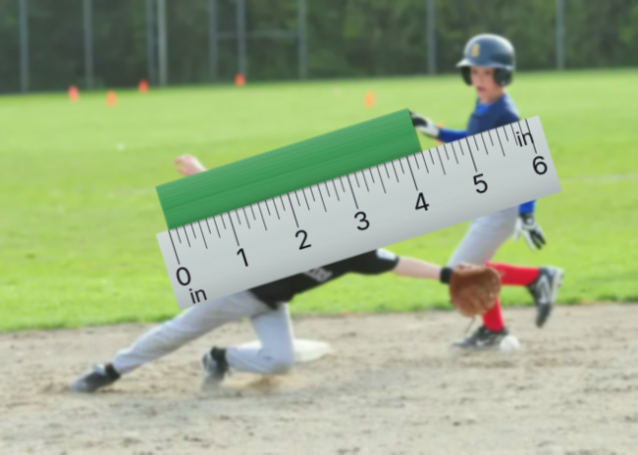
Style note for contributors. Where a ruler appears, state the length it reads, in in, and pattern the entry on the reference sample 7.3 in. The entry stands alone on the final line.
4.25 in
